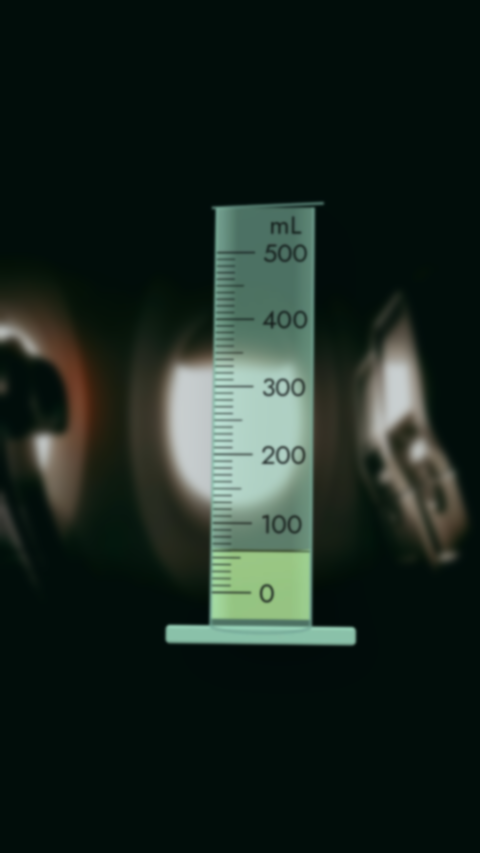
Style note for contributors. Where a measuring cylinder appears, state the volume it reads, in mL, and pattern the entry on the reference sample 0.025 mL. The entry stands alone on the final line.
60 mL
